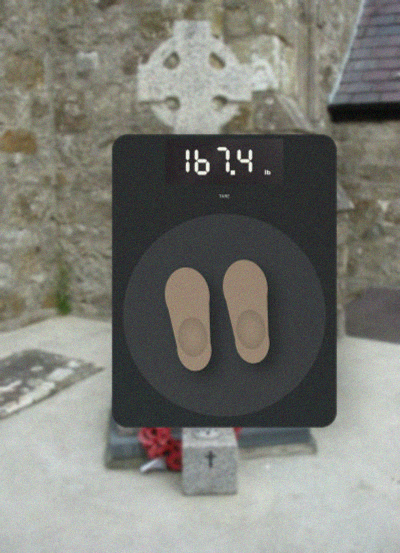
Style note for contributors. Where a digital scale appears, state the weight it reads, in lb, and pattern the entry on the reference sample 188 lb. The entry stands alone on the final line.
167.4 lb
